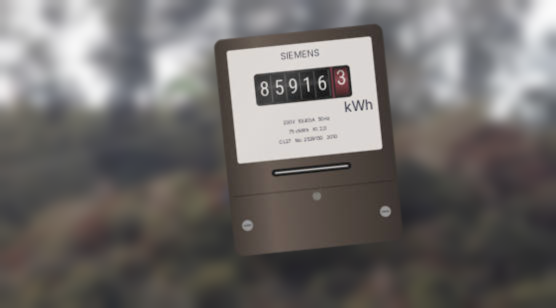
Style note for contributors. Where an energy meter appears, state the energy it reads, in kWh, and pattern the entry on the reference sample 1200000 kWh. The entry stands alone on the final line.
85916.3 kWh
